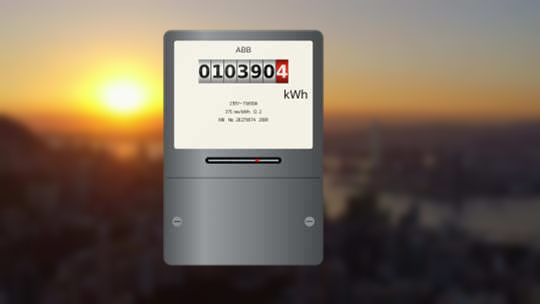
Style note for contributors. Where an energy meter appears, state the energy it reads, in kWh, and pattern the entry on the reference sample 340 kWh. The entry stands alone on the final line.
10390.4 kWh
